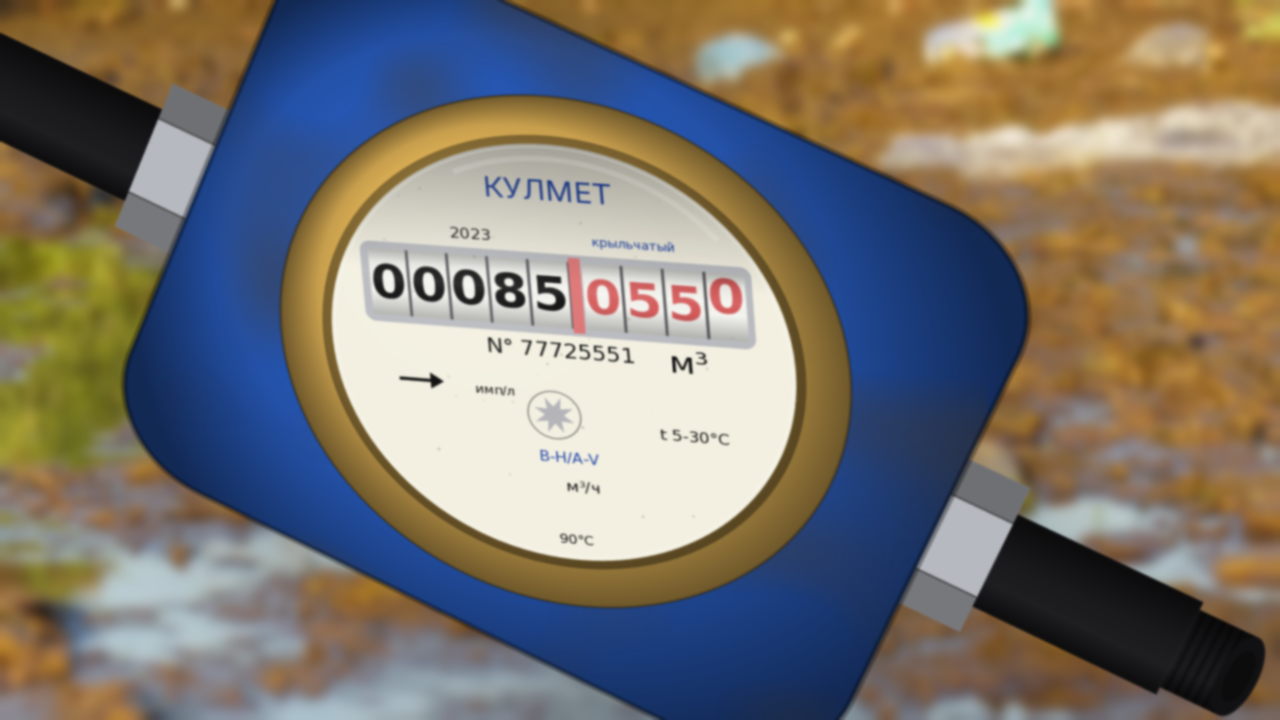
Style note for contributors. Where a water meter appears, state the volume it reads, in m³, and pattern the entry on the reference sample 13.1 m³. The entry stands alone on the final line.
85.0550 m³
